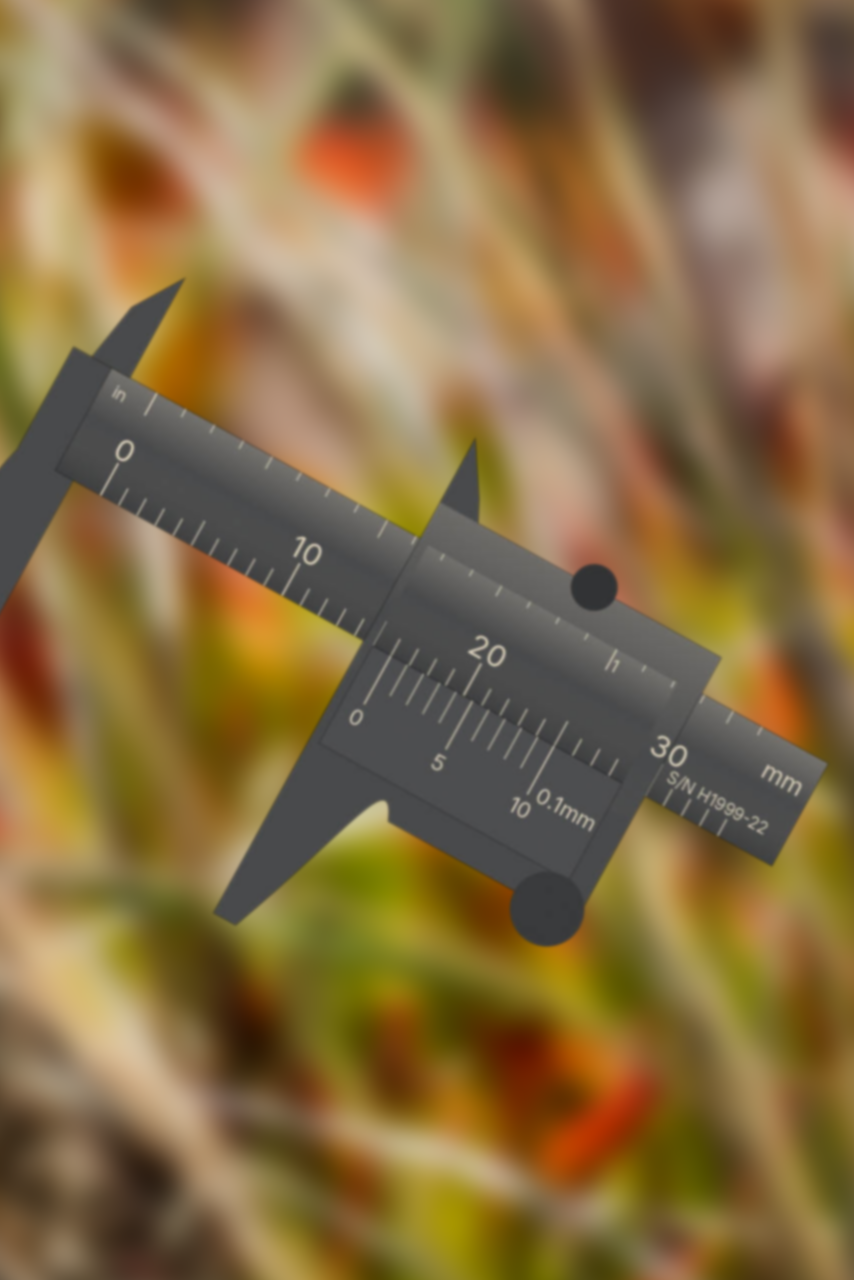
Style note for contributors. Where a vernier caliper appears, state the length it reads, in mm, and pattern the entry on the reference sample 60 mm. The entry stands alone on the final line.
16.0 mm
